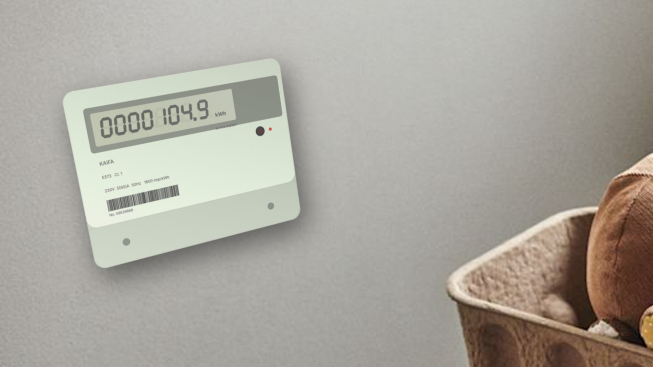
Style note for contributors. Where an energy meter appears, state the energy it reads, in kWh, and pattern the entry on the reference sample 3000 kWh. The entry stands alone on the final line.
104.9 kWh
